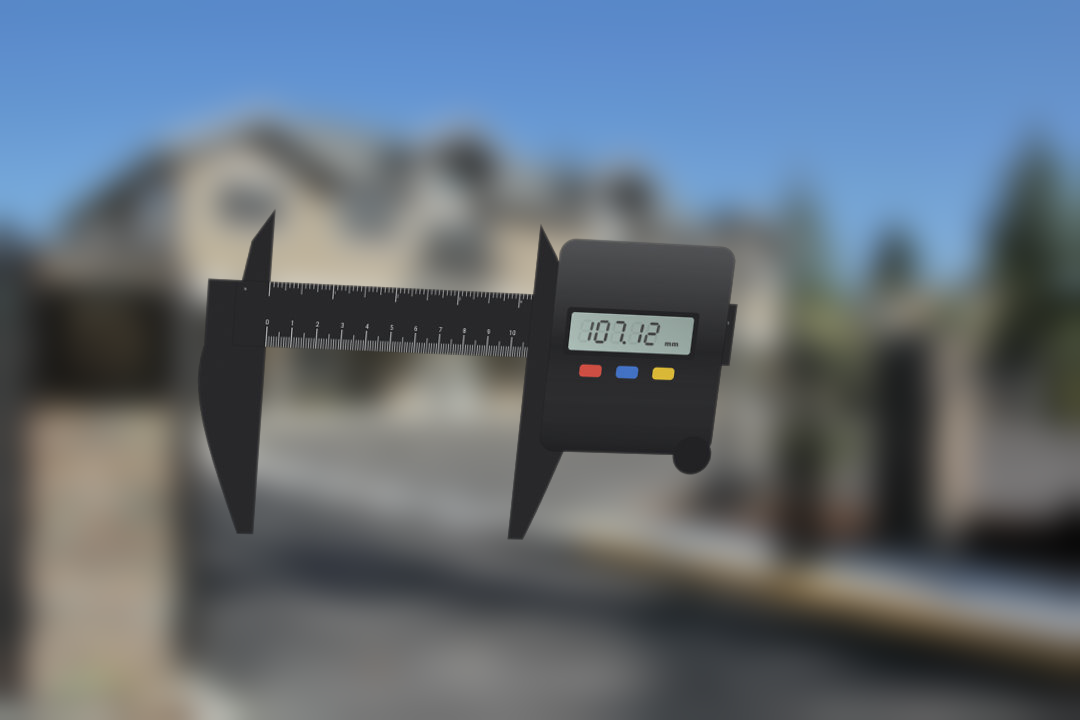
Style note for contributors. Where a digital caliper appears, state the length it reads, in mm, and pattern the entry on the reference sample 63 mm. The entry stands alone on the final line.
107.12 mm
